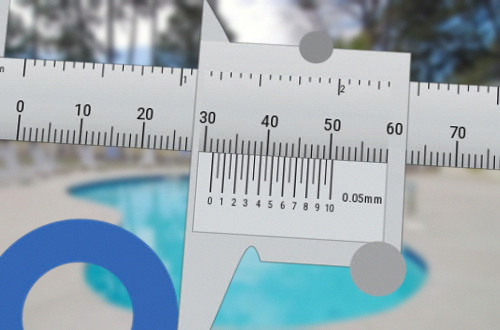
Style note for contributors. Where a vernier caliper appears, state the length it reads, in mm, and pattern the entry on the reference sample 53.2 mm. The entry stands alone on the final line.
31.4 mm
